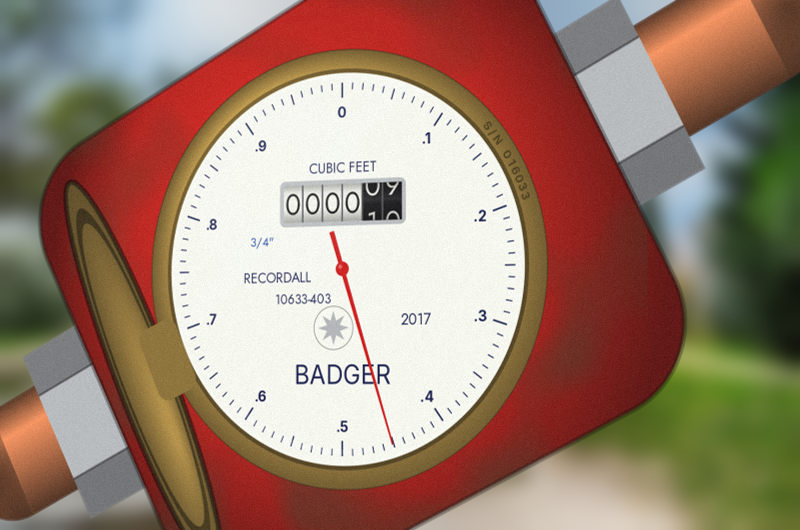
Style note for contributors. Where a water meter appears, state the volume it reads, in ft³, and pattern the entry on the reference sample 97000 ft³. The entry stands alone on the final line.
9.45 ft³
